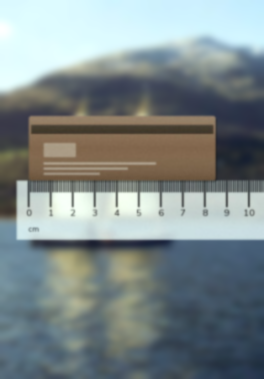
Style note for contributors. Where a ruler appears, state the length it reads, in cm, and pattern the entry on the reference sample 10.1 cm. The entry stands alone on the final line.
8.5 cm
